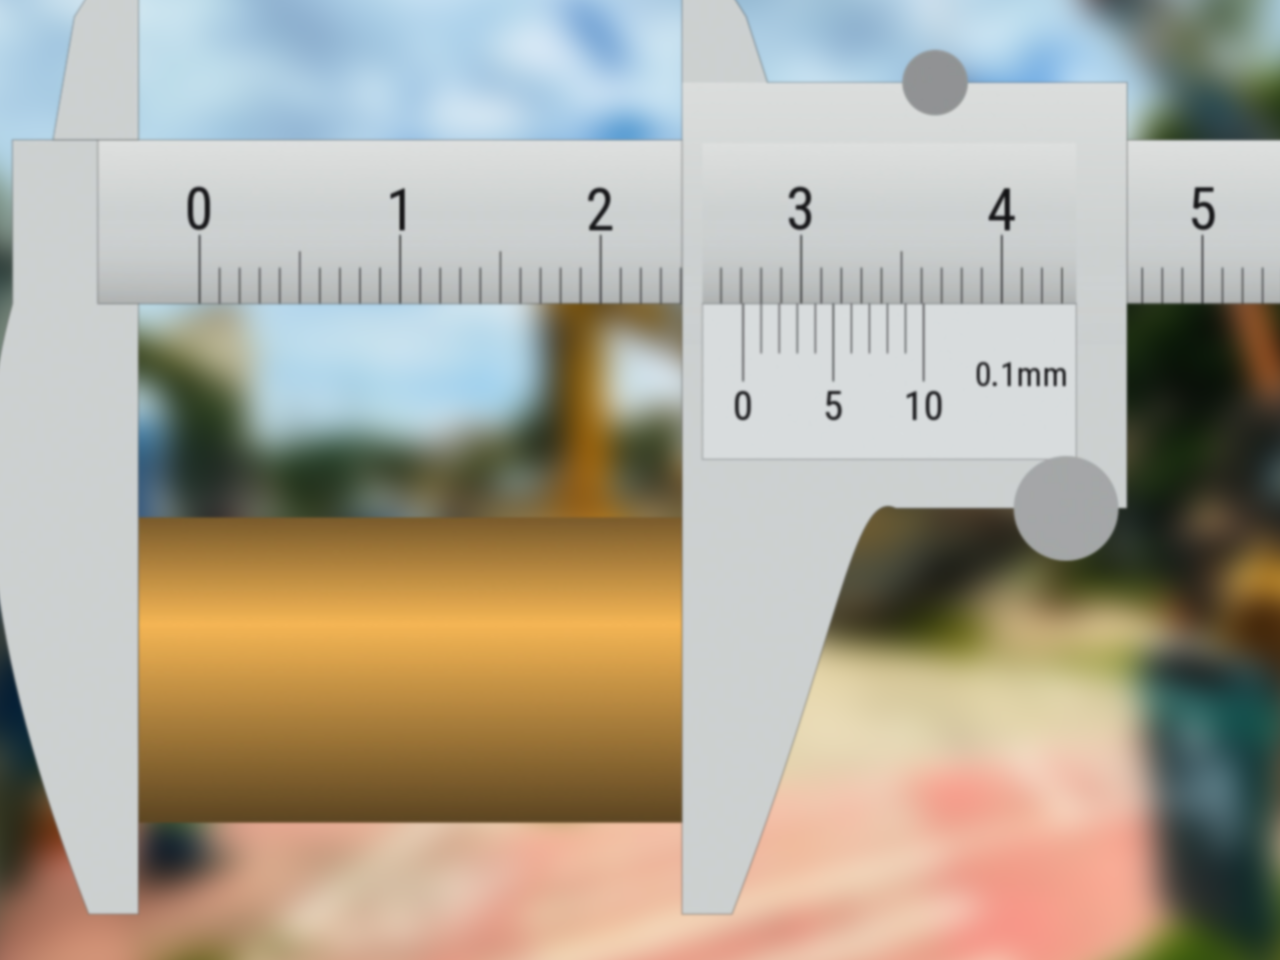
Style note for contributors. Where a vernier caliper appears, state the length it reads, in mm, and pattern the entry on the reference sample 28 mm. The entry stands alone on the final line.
27.1 mm
